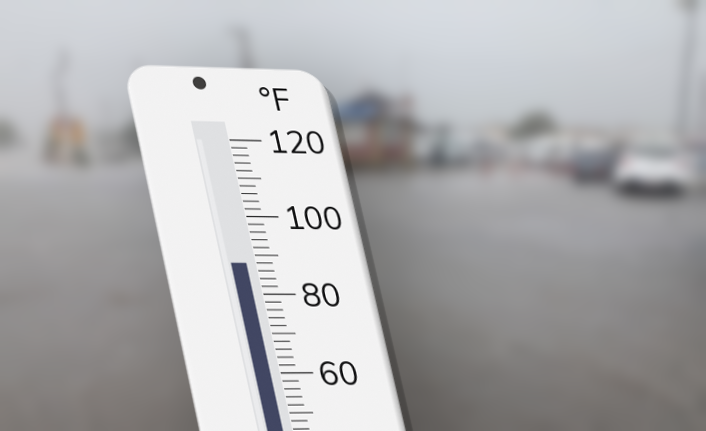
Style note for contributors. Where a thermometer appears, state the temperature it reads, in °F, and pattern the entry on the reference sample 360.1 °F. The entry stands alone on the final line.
88 °F
